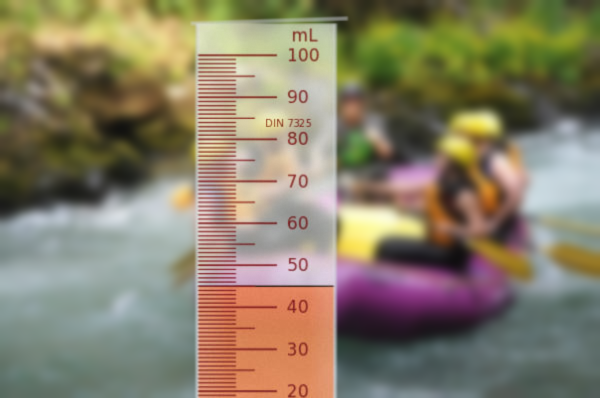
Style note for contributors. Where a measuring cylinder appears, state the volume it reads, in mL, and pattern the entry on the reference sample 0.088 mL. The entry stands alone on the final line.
45 mL
